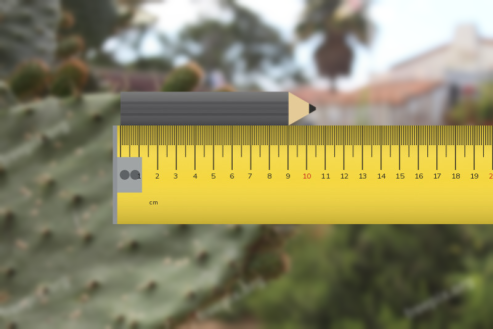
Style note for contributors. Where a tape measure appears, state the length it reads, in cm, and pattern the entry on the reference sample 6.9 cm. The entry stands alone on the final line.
10.5 cm
